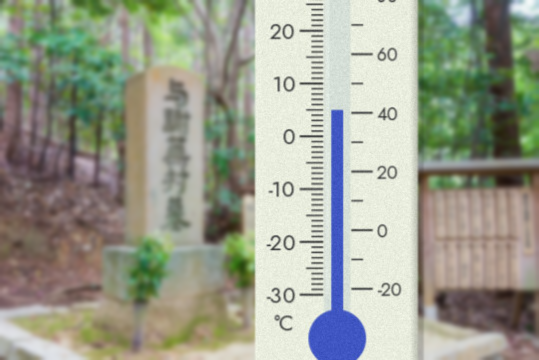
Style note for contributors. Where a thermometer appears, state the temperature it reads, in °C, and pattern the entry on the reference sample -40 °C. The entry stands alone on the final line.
5 °C
